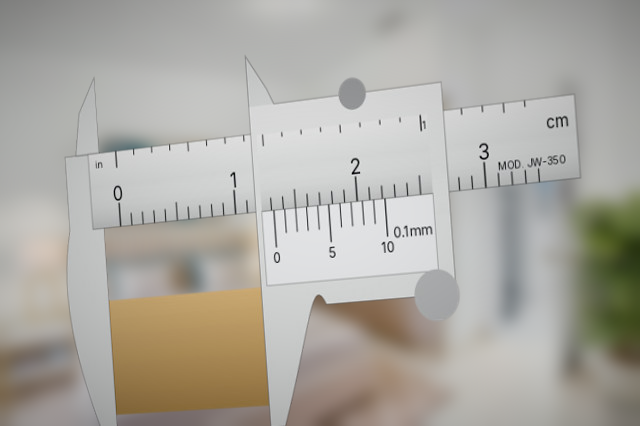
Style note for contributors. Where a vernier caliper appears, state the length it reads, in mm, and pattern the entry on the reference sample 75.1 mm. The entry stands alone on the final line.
13.2 mm
